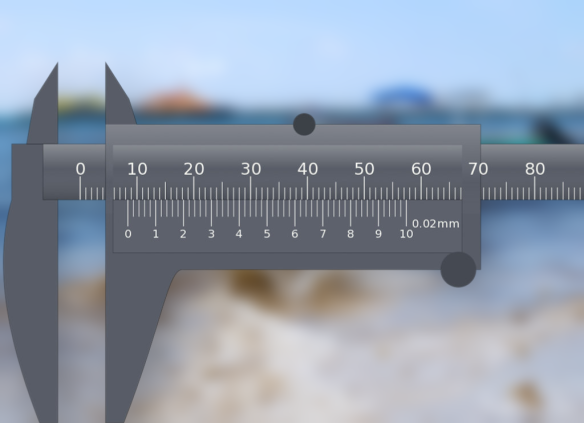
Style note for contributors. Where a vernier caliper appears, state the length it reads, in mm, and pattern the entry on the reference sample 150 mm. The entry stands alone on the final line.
8.4 mm
